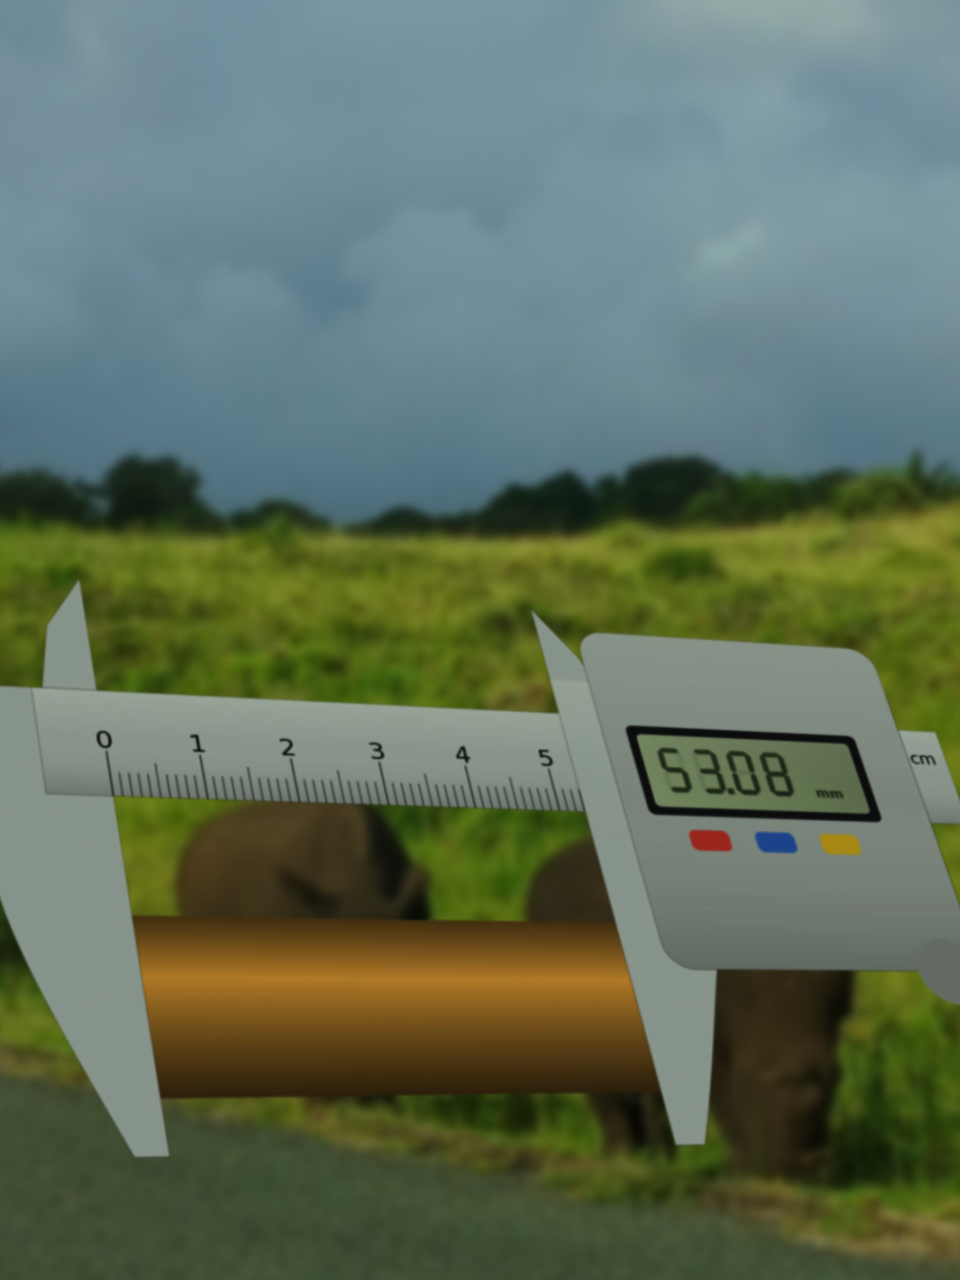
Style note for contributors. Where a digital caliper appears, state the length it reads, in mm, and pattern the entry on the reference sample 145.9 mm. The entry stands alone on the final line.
53.08 mm
